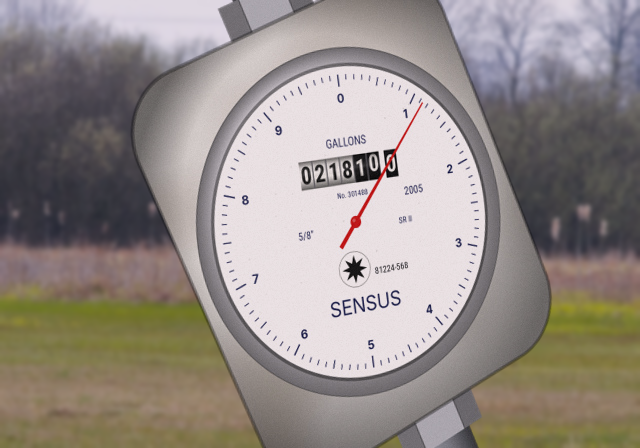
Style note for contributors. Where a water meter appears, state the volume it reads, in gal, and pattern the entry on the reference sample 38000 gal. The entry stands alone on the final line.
218101.1 gal
